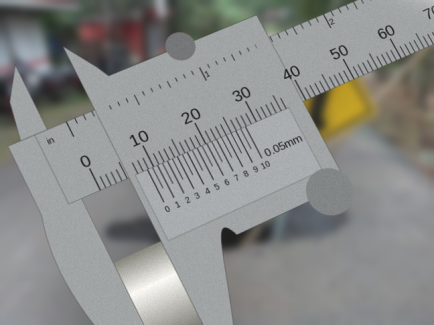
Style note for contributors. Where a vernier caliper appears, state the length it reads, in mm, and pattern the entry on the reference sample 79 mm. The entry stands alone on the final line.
8.8 mm
